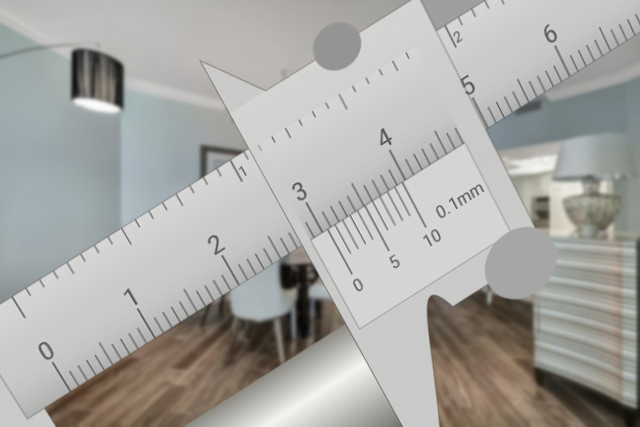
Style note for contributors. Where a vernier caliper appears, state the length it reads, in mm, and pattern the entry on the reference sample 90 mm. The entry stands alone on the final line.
30.6 mm
